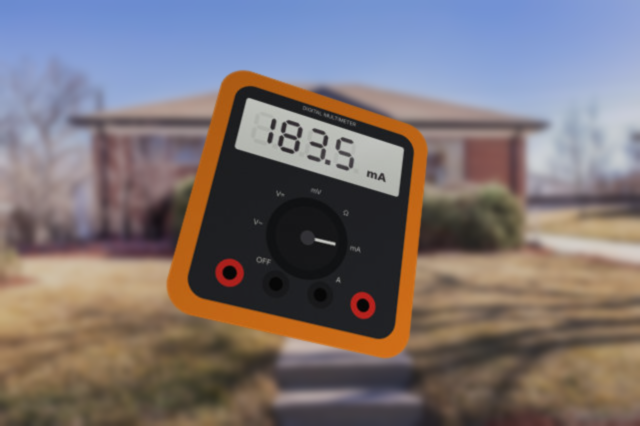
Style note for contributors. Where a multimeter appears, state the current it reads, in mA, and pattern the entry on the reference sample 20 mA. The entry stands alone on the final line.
183.5 mA
